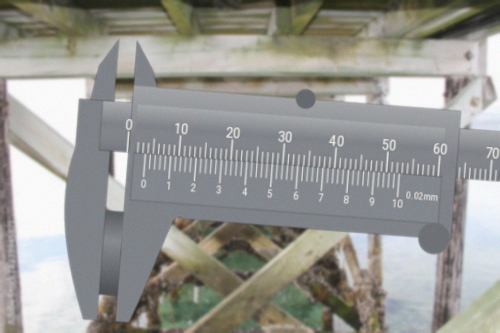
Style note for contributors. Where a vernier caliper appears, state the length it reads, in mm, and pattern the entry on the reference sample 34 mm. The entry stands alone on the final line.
3.5 mm
